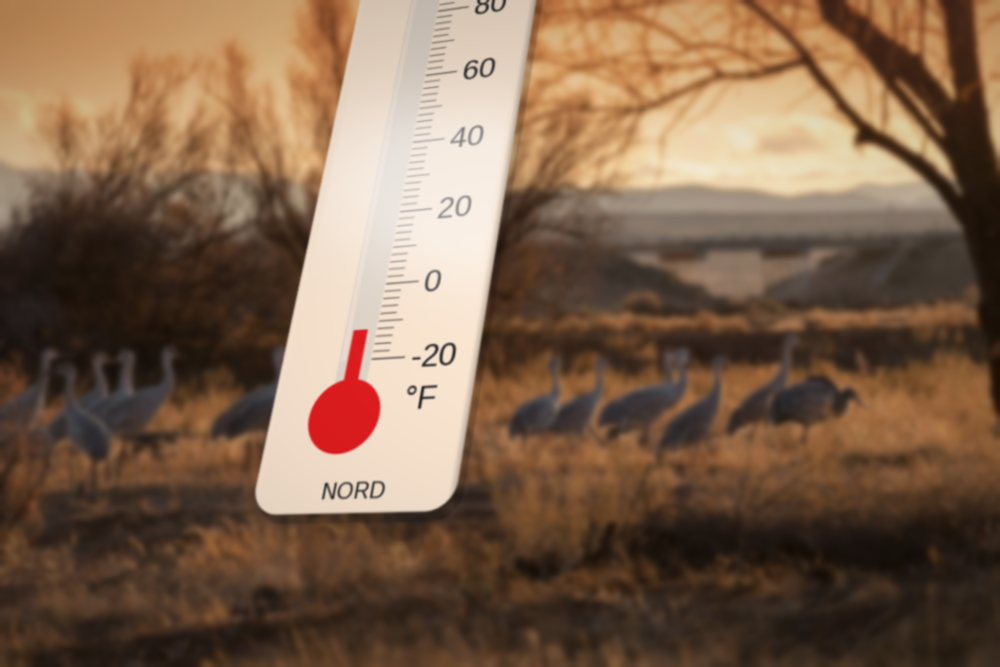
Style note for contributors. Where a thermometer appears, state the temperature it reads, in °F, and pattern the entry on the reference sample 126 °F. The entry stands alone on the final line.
-12 °F
